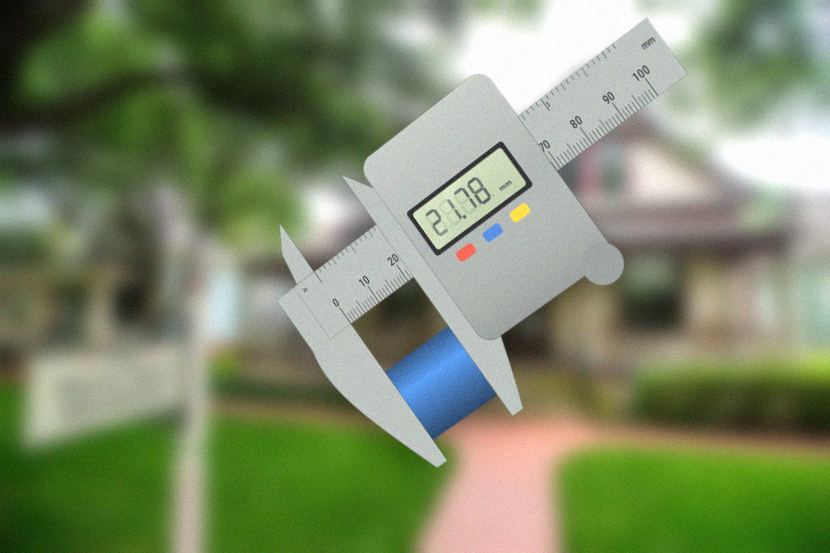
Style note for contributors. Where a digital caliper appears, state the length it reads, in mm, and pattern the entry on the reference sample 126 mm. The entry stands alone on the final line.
21.78 mm
